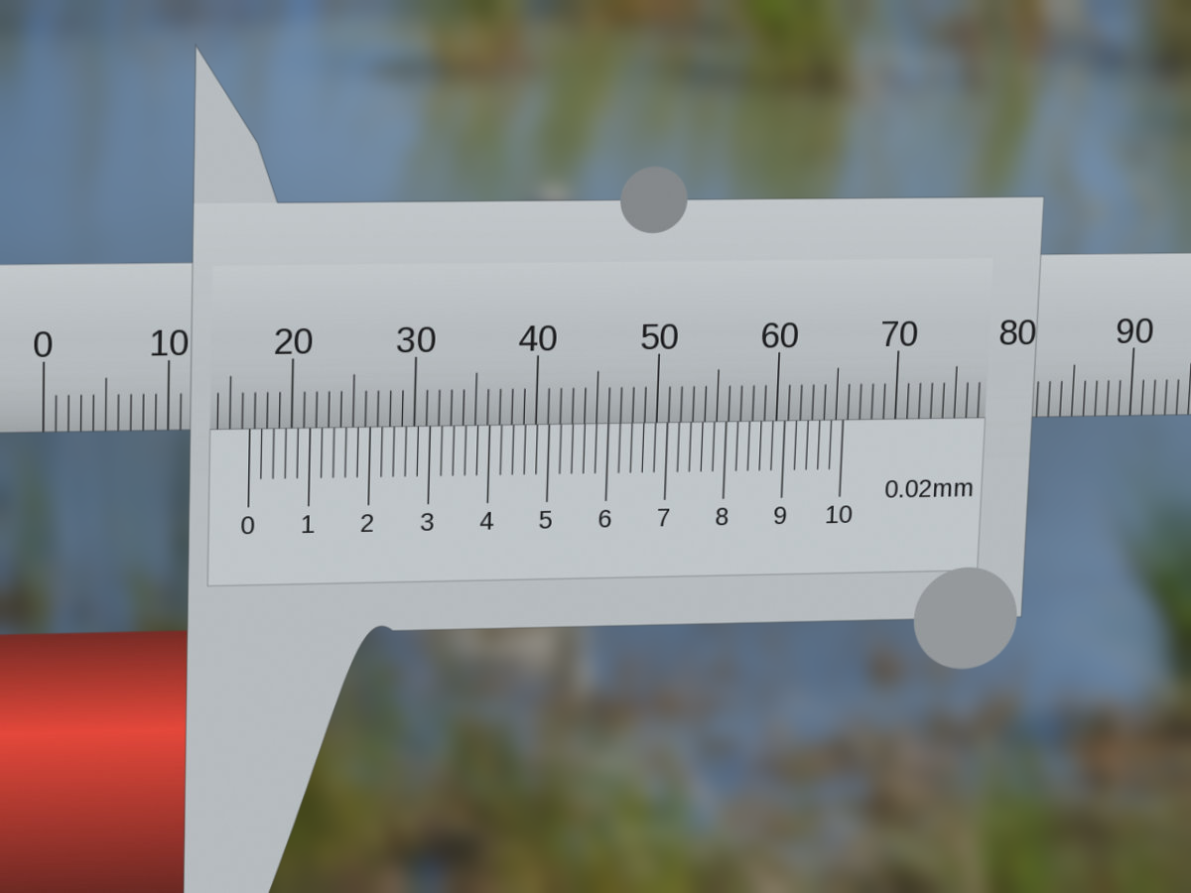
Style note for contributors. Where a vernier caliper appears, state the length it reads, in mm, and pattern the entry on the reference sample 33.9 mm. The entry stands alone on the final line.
16.6 mm
